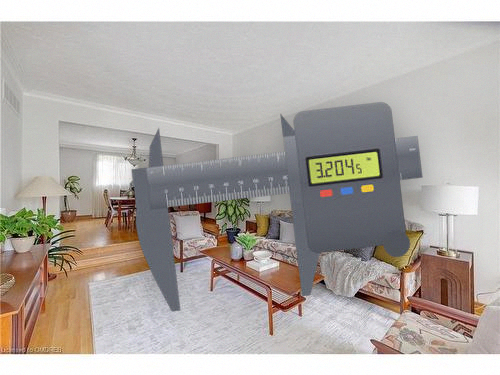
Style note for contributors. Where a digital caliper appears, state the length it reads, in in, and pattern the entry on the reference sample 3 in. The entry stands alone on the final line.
3.2045 in
